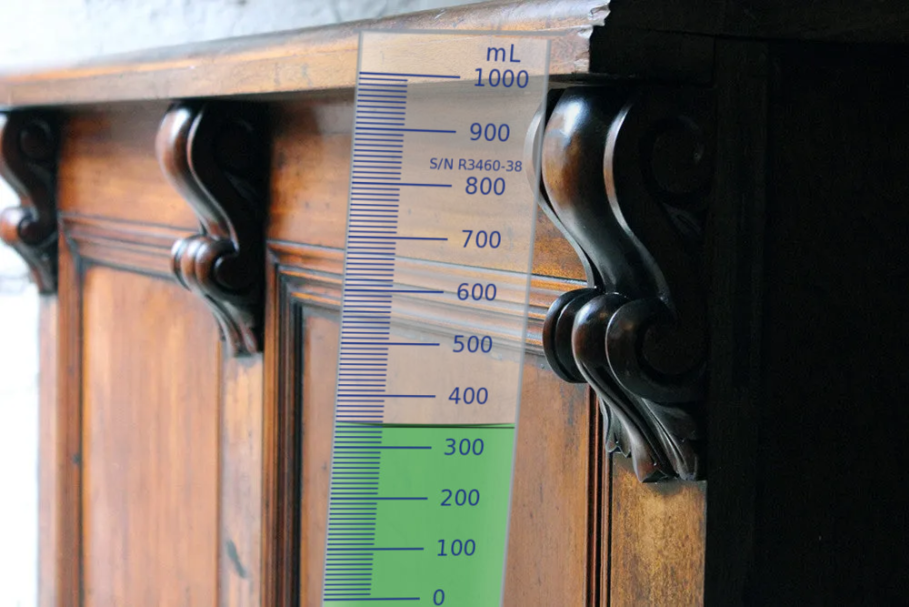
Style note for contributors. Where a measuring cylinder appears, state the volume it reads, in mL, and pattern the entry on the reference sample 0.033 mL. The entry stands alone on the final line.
340 mL
